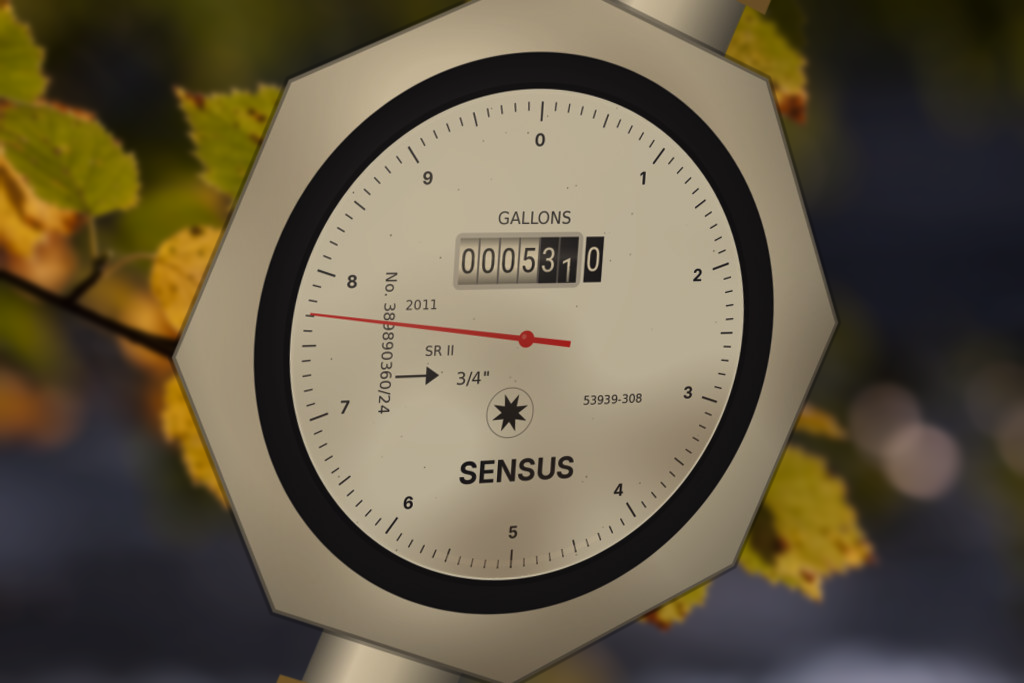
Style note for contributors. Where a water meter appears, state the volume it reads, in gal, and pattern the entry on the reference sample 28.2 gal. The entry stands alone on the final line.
5307.7 gal
